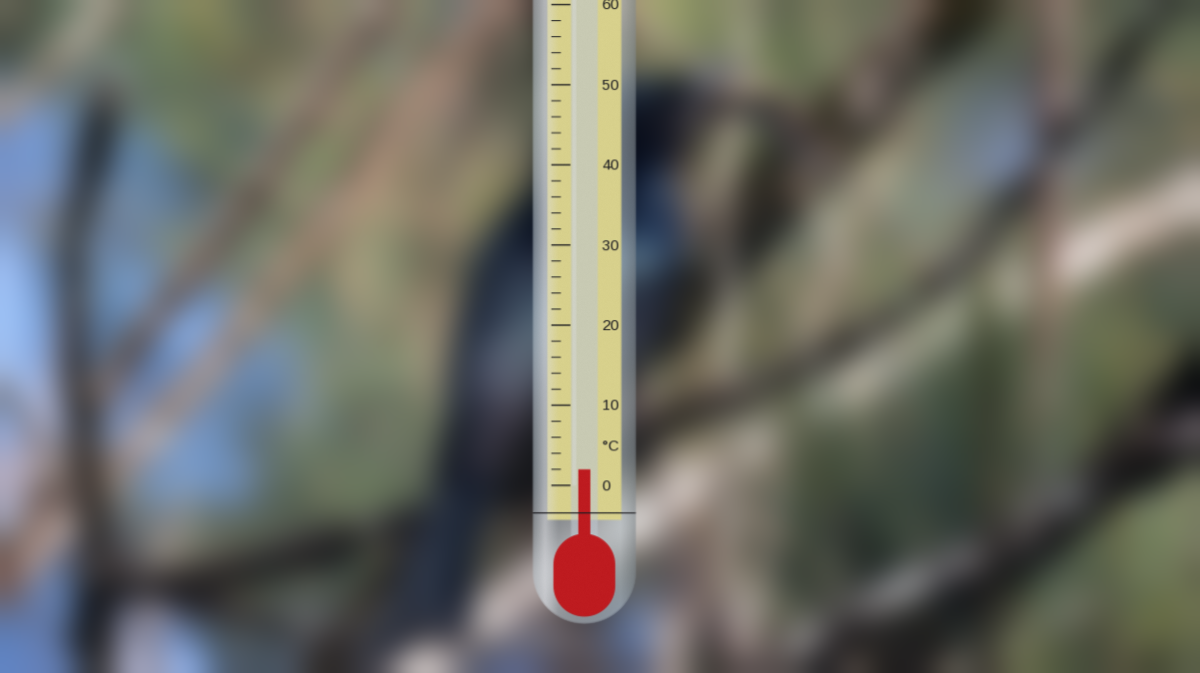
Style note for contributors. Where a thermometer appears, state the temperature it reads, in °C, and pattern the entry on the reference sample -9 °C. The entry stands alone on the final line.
2 °C
